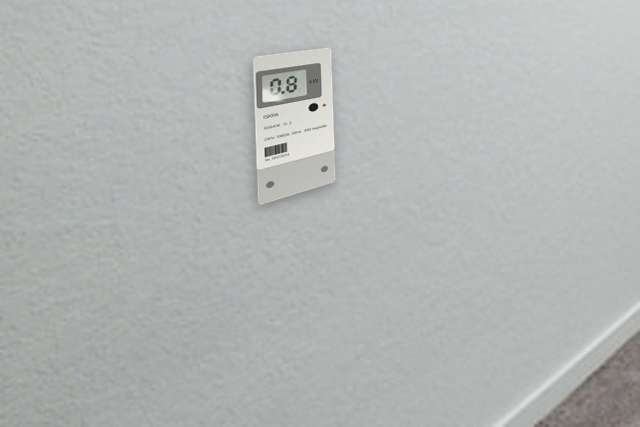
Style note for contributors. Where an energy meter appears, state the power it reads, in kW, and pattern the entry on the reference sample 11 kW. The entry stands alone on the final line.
0.8 kW
